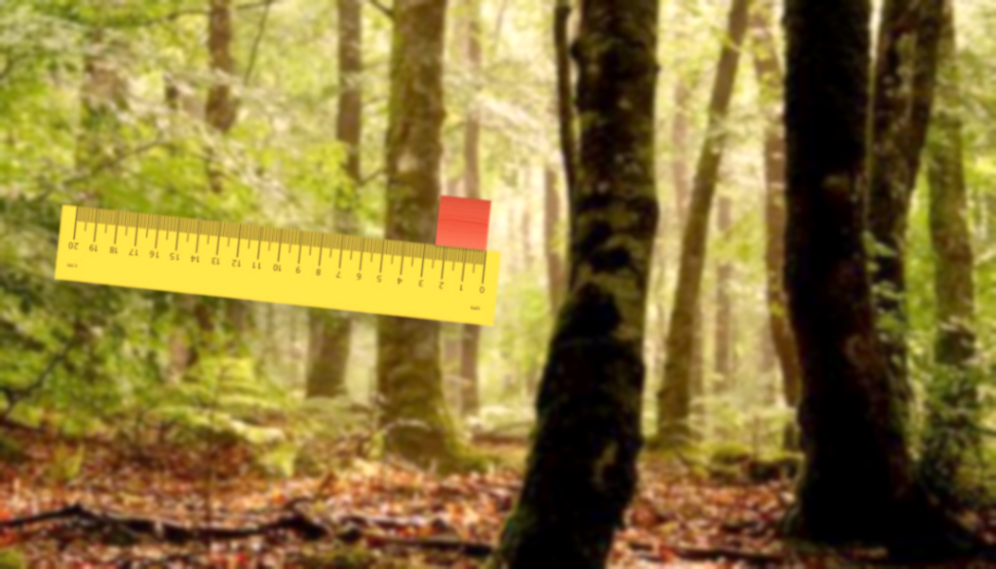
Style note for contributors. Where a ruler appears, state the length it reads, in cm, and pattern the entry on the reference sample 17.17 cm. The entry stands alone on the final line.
2.5 cm
